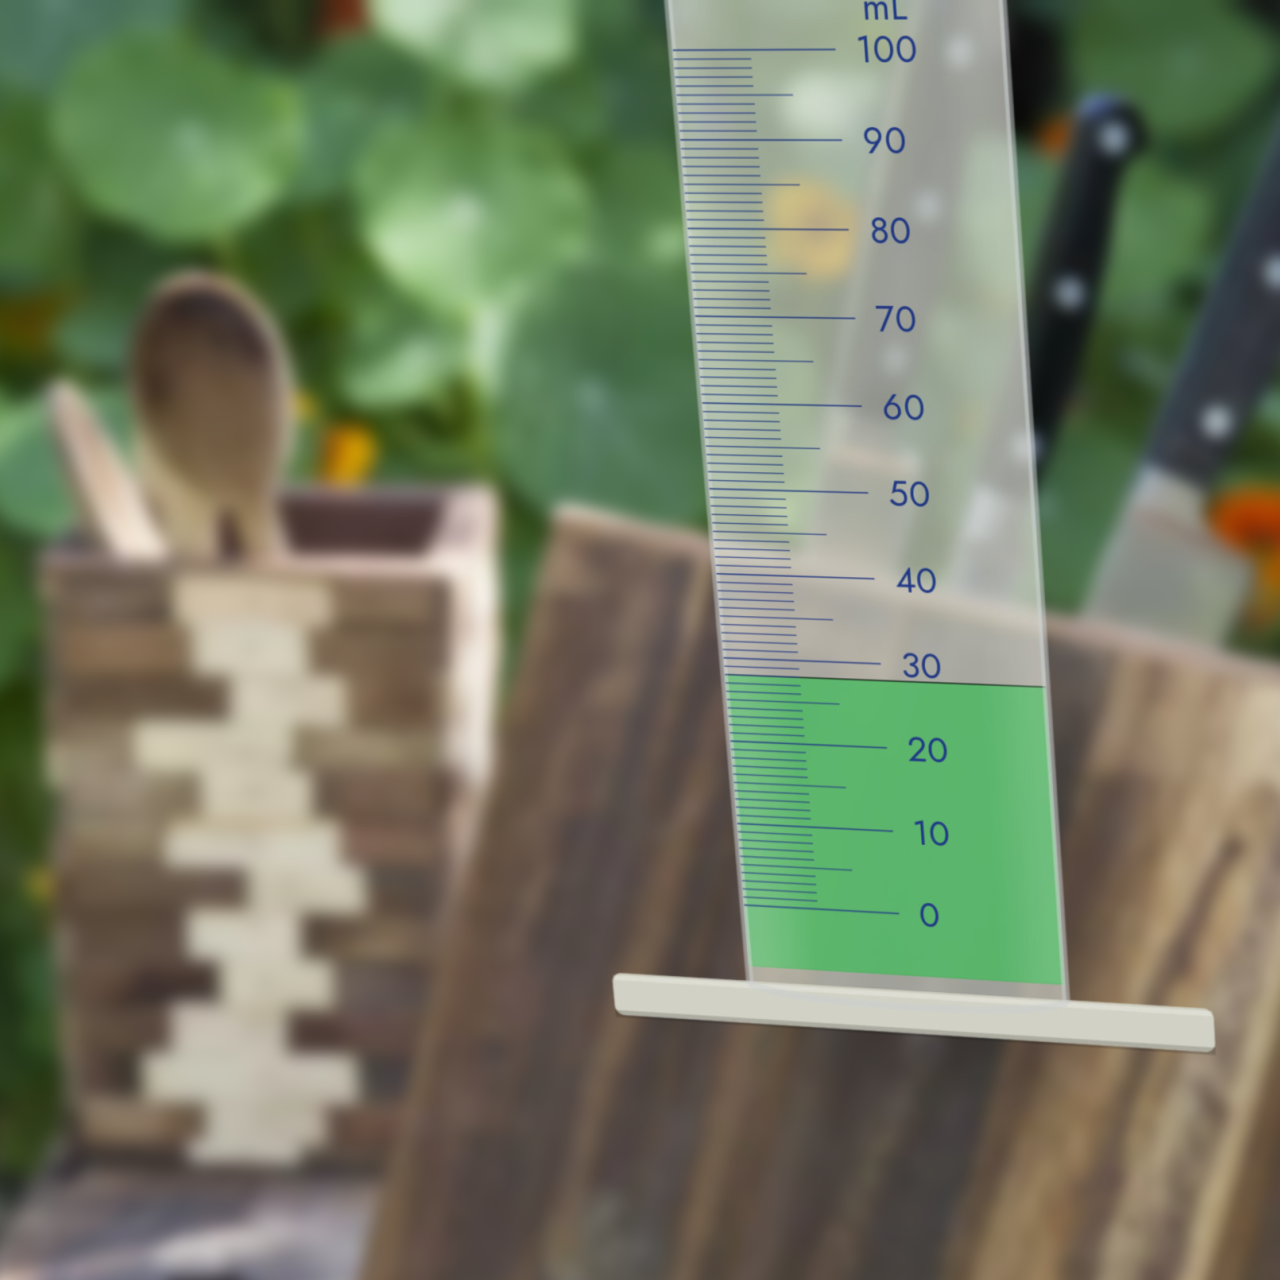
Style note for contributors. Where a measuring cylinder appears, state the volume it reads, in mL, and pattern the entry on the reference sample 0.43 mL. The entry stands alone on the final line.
28 mL
